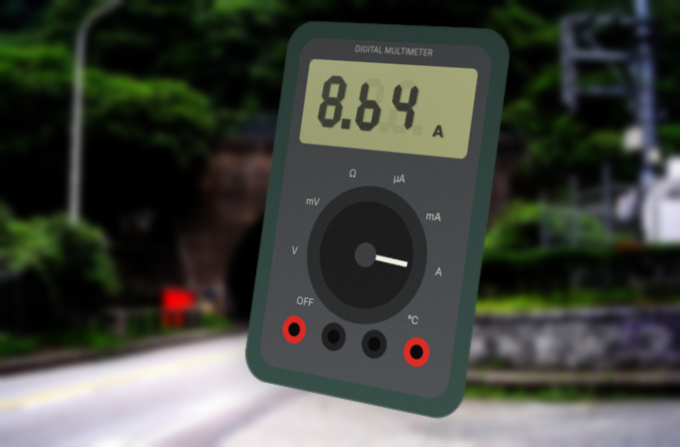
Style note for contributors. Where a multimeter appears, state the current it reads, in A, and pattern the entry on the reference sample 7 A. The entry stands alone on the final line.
8.64 A
